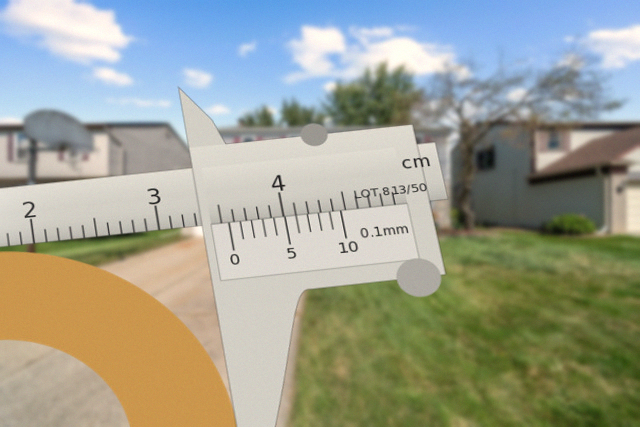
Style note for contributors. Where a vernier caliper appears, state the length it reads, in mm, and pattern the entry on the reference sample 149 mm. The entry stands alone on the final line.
35.6 mm
